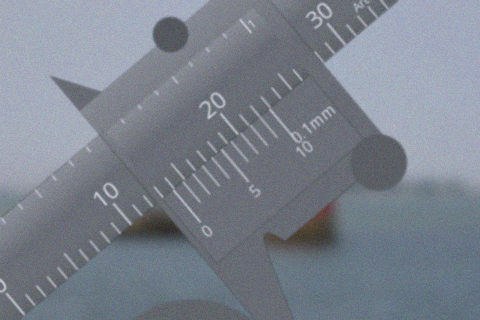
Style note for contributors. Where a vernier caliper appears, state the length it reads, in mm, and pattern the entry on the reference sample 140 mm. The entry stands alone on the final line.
13.9 mm
